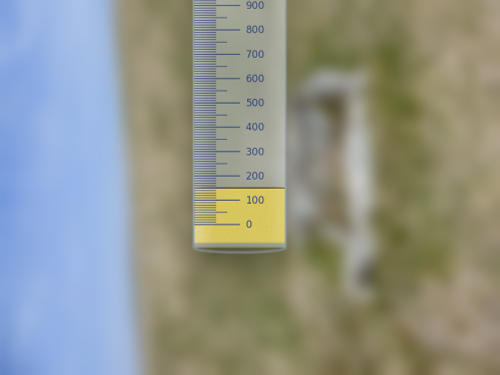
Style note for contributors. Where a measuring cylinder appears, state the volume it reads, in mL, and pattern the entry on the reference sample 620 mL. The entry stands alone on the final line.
150 mL
